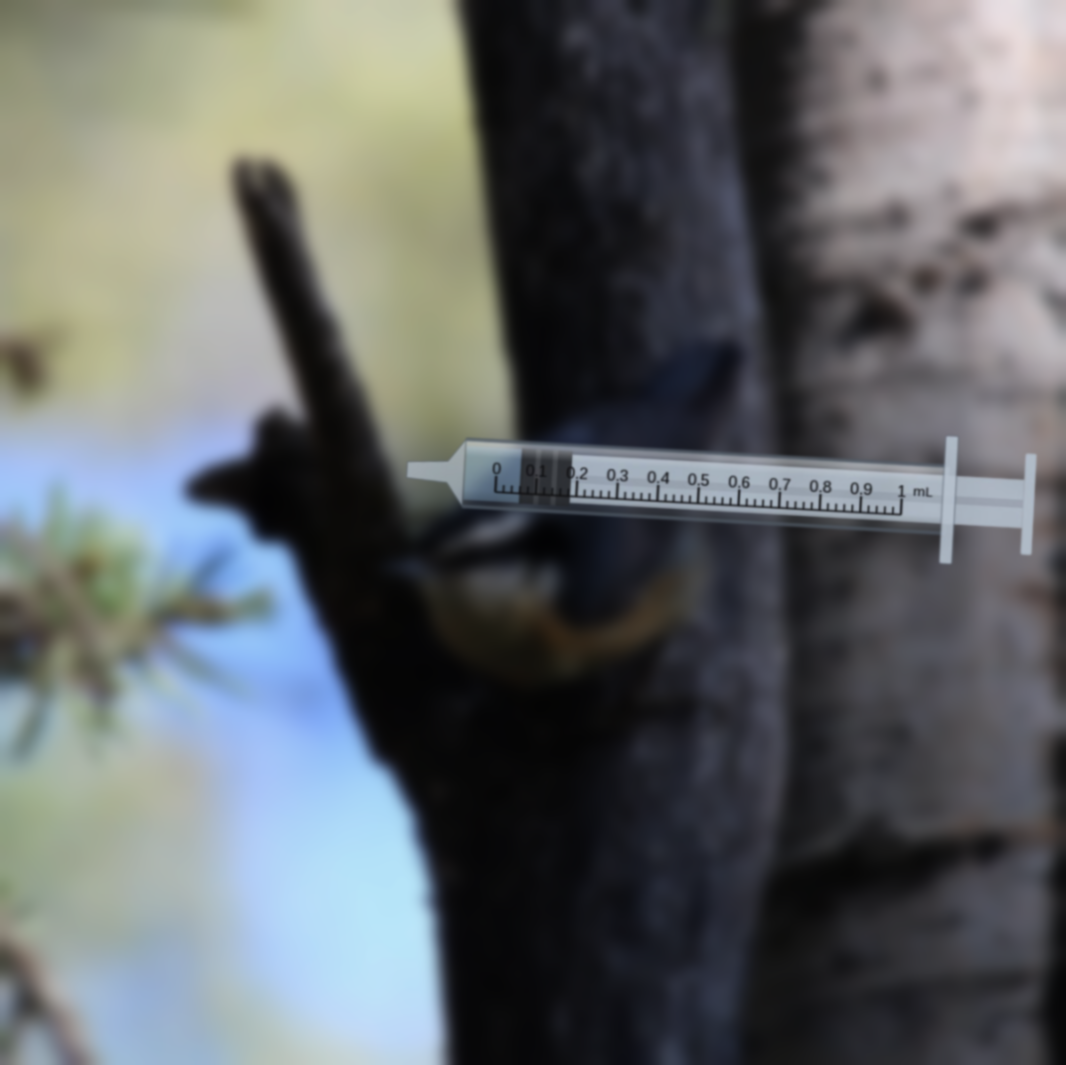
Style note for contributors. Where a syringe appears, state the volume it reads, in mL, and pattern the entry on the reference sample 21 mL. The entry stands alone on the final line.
0.06 mL
